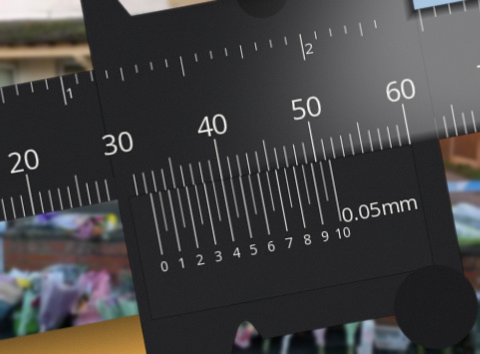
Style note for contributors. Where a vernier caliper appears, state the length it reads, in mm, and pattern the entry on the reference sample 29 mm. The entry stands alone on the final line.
32.4 mm
